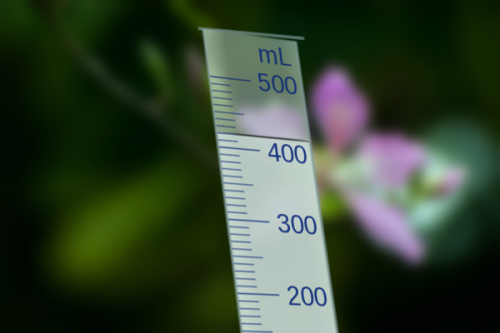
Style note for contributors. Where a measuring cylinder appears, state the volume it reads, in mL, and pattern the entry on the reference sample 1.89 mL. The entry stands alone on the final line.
420 mL
